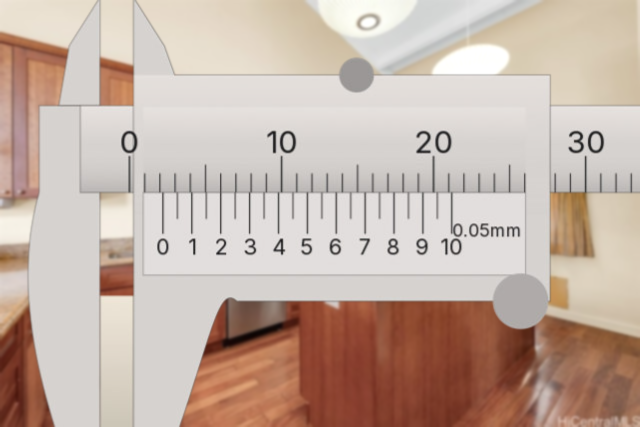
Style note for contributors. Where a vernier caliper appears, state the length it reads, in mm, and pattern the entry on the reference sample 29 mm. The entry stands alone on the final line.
2.2 mm
